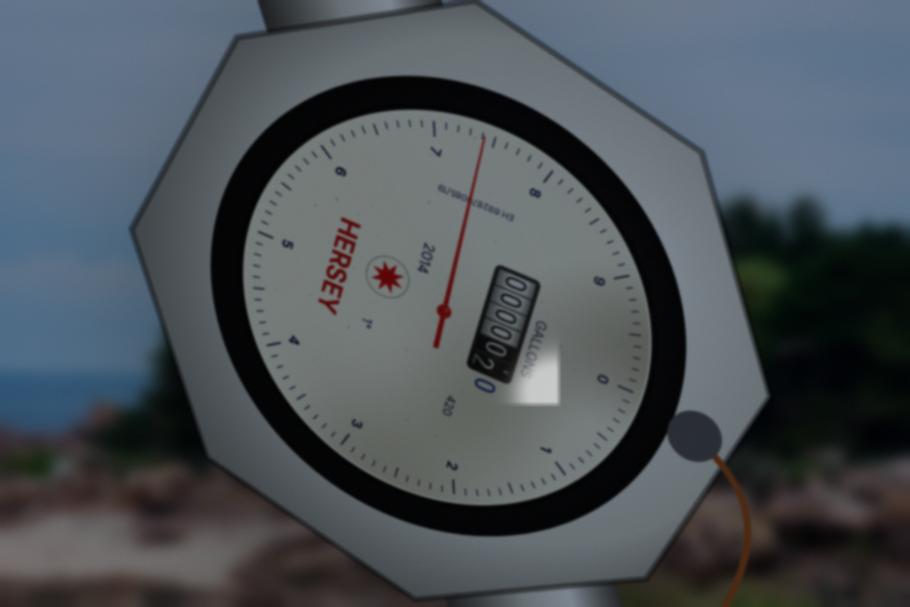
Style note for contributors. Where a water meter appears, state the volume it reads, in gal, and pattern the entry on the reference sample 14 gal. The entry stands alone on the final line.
17.4 gal
